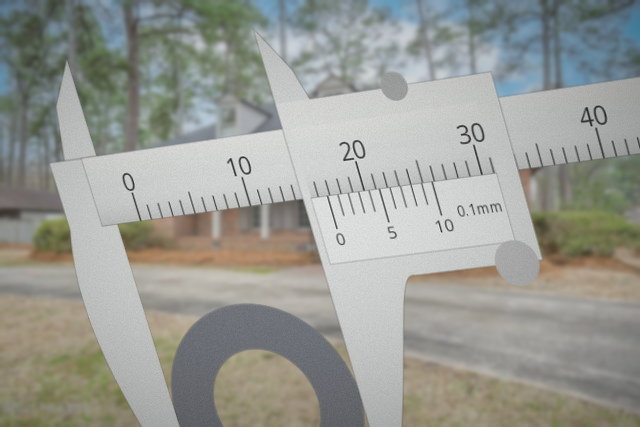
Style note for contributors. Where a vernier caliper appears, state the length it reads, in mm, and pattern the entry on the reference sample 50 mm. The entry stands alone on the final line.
16.8 mm
